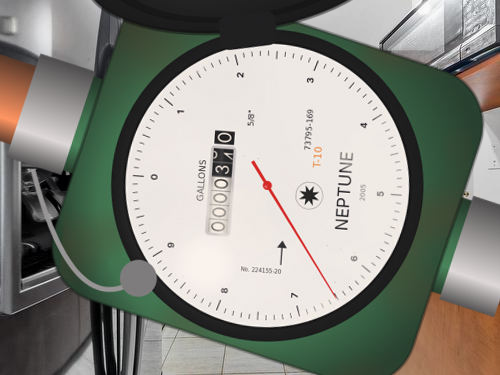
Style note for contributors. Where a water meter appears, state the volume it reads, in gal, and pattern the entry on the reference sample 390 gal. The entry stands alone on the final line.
336.5 gal
